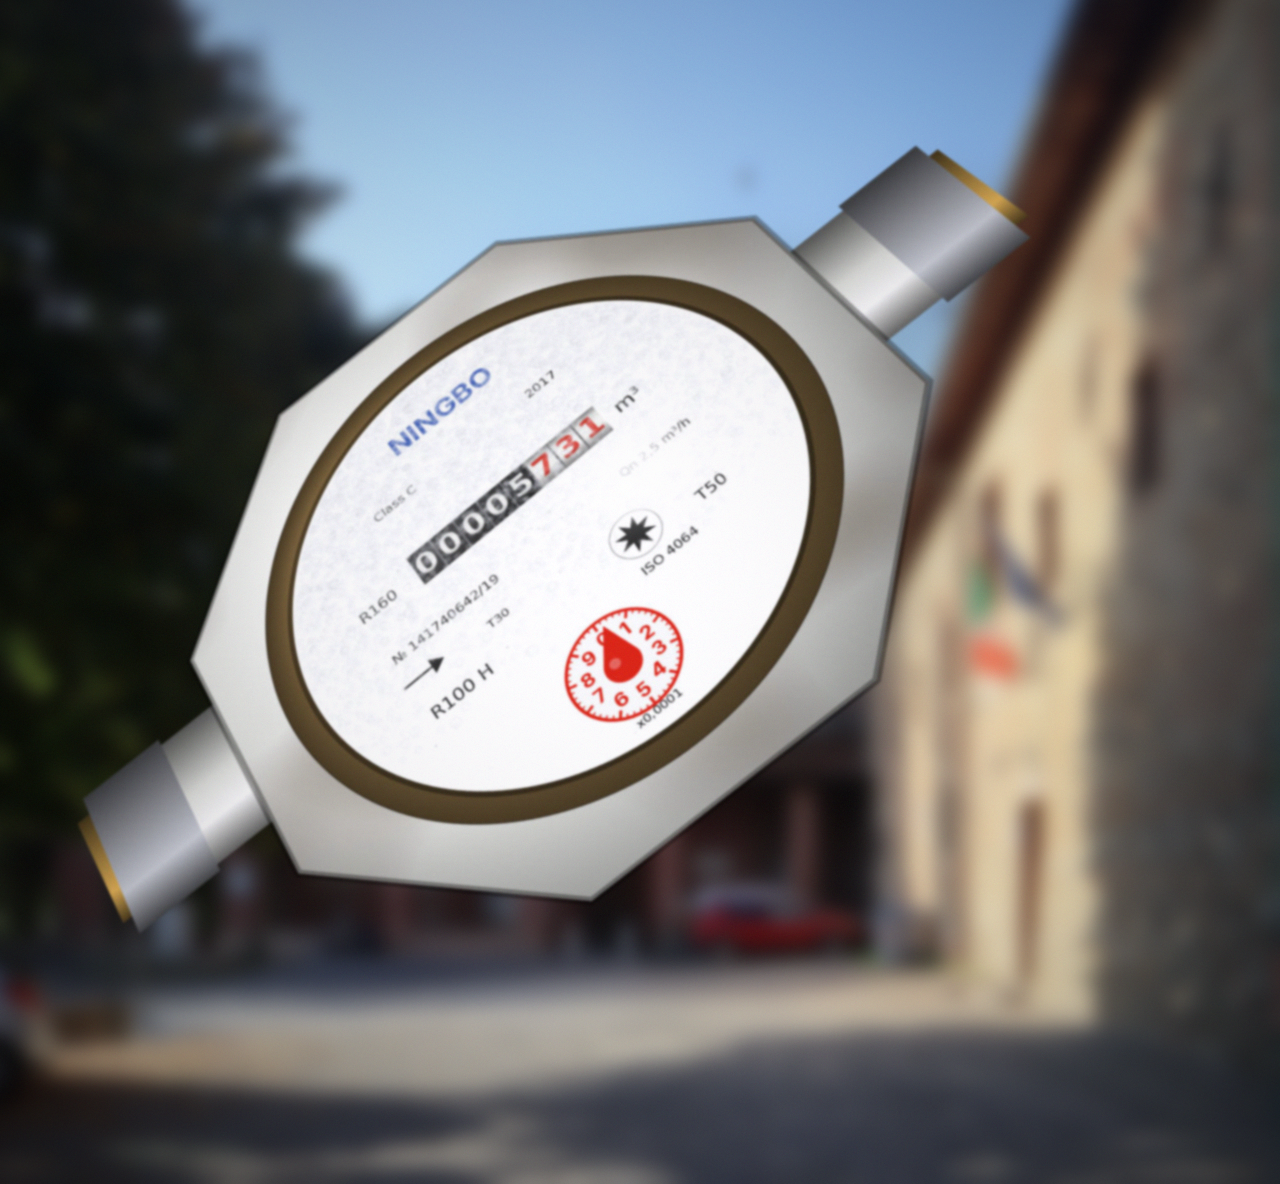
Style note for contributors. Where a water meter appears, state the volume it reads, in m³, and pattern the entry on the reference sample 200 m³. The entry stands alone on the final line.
5.7310 m³
